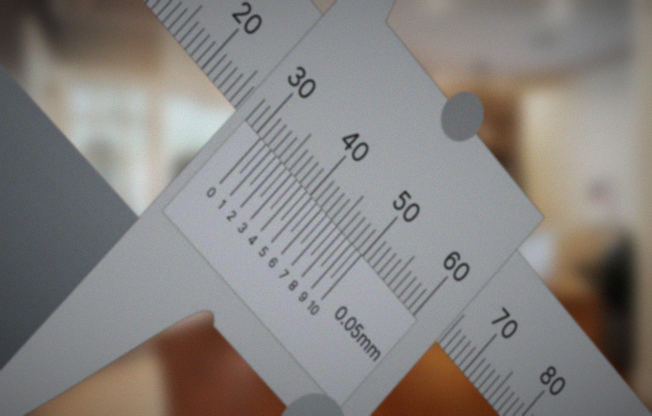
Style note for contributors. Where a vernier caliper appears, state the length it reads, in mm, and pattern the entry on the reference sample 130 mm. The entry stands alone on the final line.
30.8 mm
